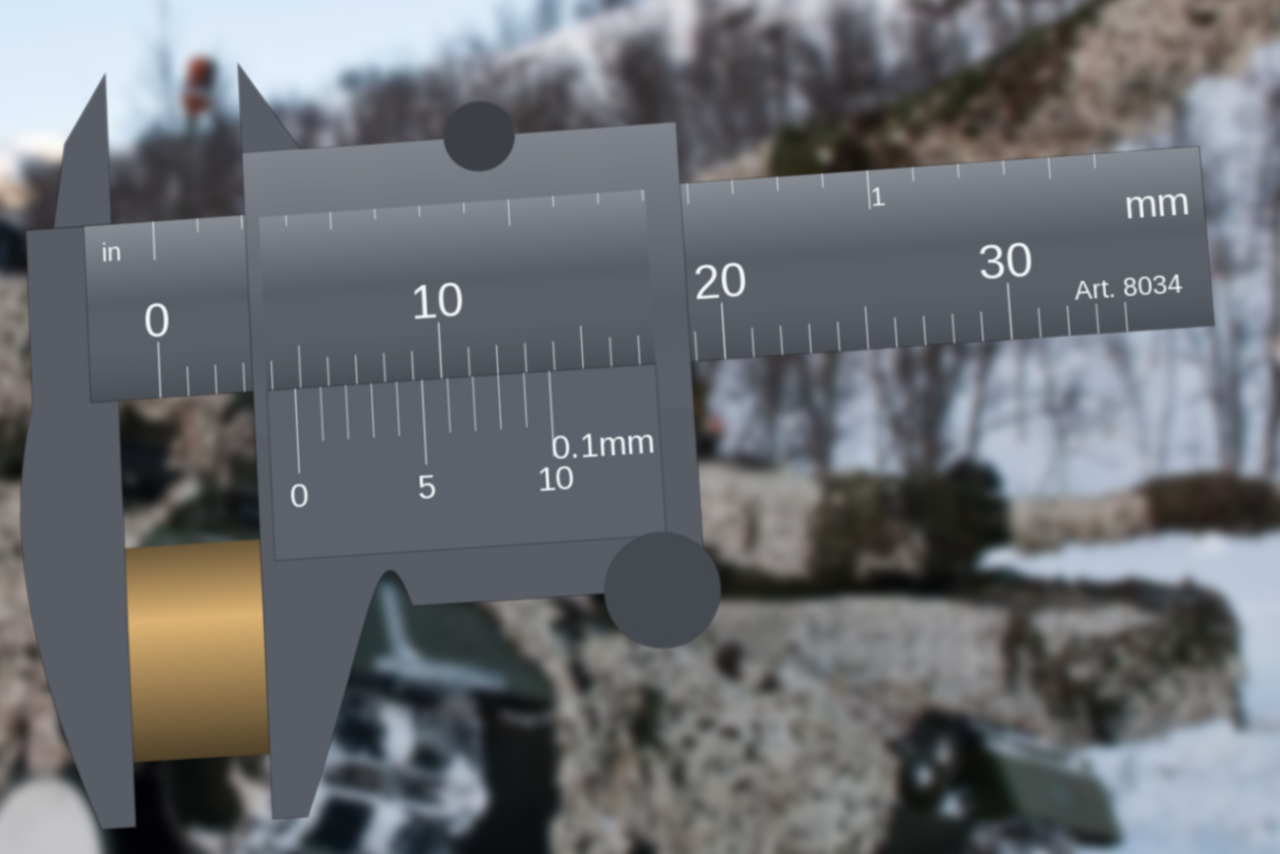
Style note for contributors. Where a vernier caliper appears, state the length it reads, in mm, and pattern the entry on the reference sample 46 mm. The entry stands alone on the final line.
4.8 mm
